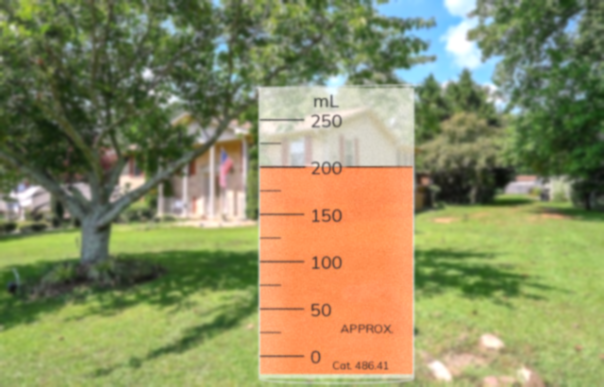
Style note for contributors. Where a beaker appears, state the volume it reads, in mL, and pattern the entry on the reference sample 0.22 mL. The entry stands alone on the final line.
200 mL
